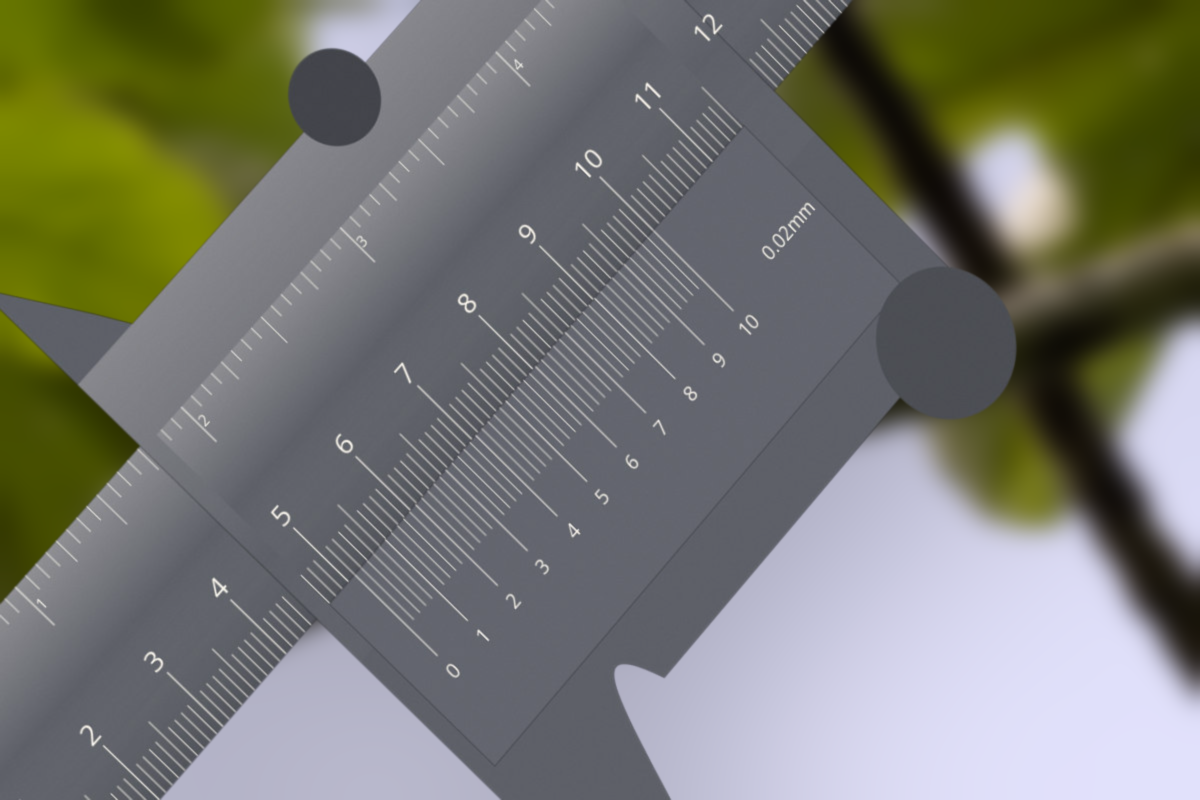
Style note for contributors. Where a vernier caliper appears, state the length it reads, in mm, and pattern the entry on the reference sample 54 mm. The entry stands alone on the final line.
51.0 mm
